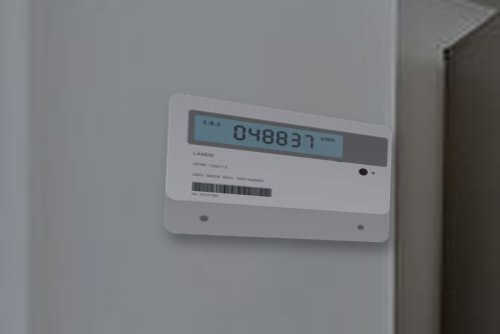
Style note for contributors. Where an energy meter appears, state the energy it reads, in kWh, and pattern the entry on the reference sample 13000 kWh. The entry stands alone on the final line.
48837 kWh
